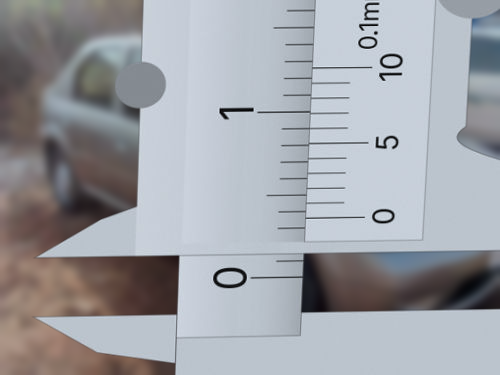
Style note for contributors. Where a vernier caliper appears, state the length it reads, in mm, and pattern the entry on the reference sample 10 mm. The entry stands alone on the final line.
3.6 mm
